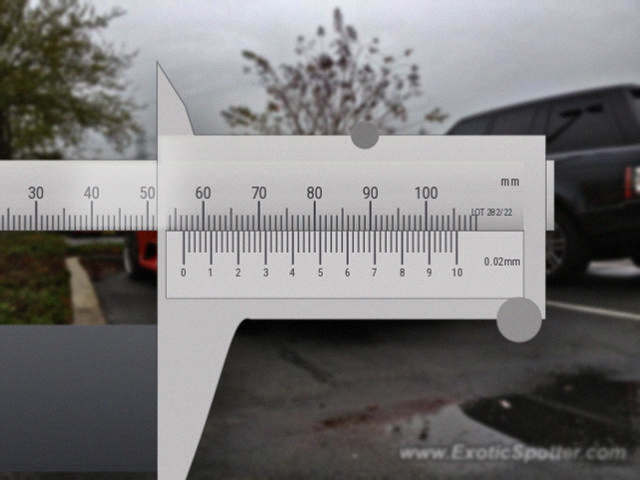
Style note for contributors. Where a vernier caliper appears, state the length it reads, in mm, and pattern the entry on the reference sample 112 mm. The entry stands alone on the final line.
56.5 mm
